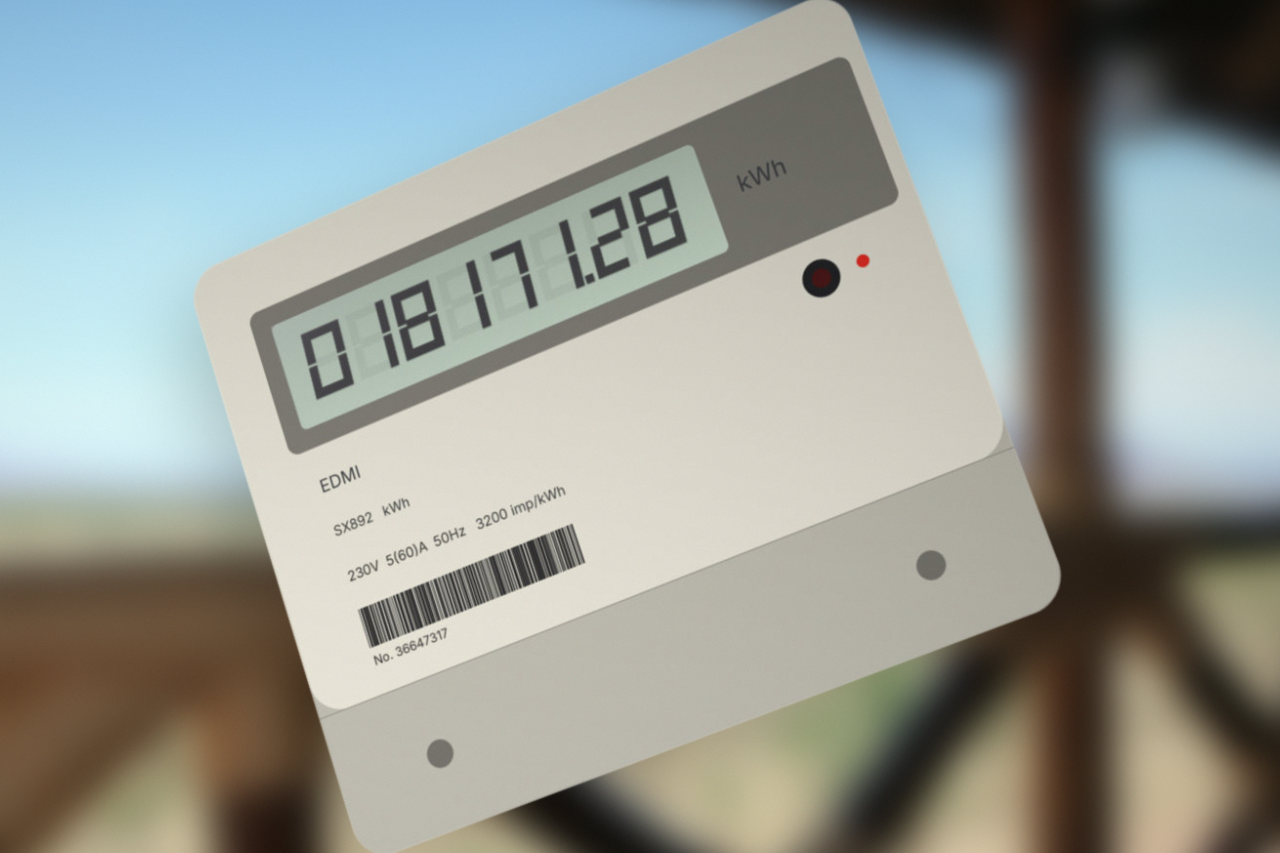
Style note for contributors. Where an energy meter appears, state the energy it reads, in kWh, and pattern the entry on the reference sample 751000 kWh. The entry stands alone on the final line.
18171.28 kWh
